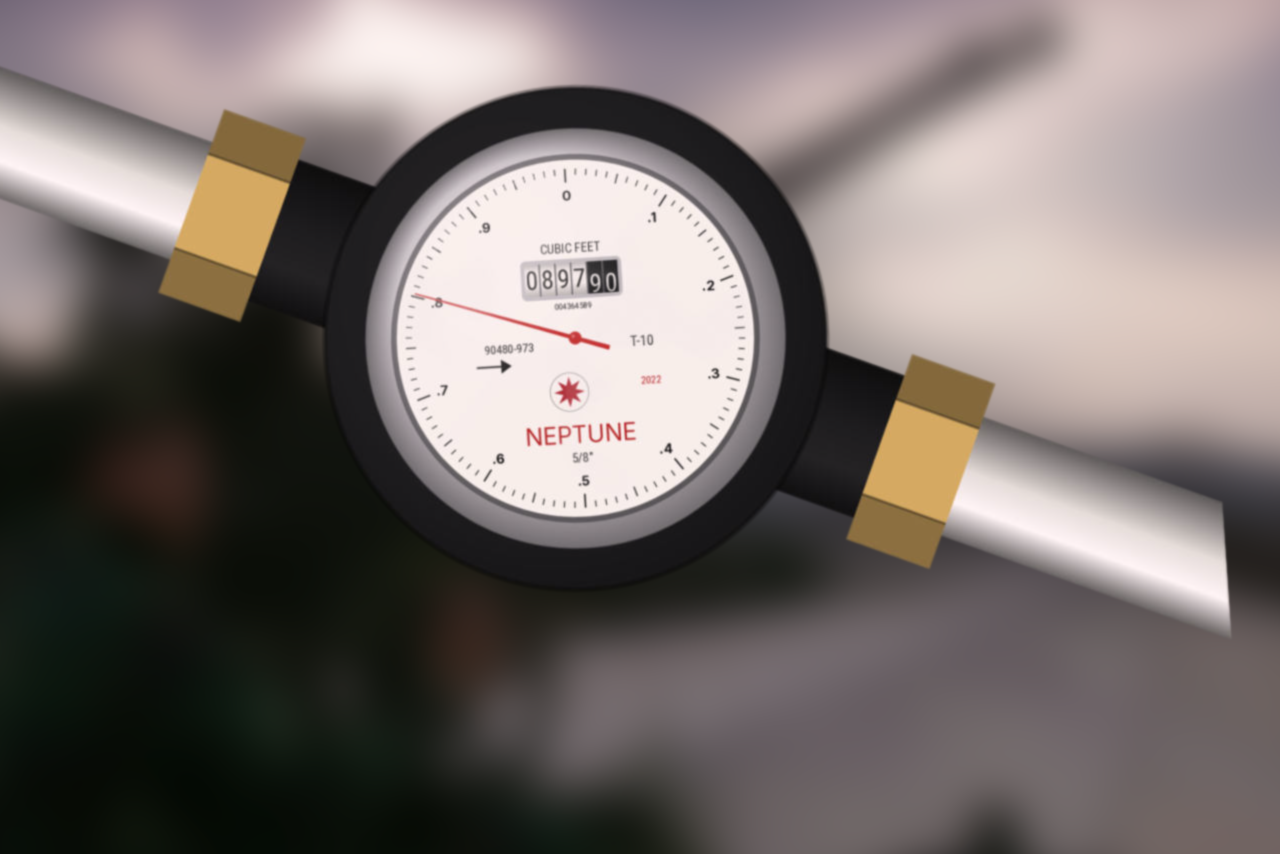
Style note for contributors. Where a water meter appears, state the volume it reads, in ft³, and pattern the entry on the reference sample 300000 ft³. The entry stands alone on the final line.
89789.80 ft³
